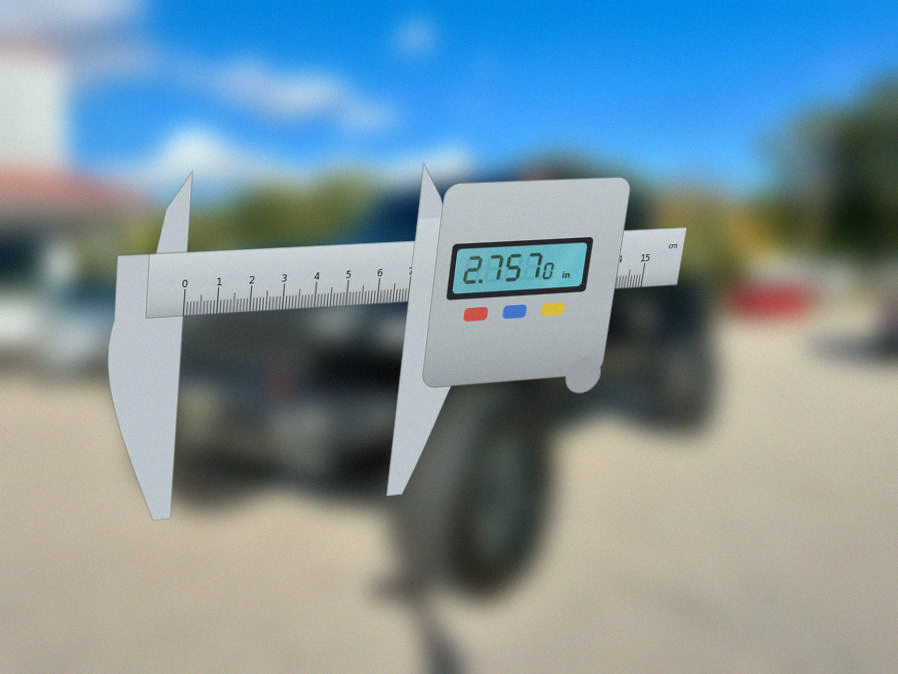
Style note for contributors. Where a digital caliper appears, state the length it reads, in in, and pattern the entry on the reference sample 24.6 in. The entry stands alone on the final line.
2.7570 in
